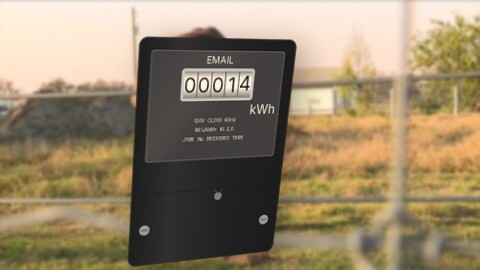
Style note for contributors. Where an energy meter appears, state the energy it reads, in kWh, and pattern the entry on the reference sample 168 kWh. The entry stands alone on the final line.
14 kWh
